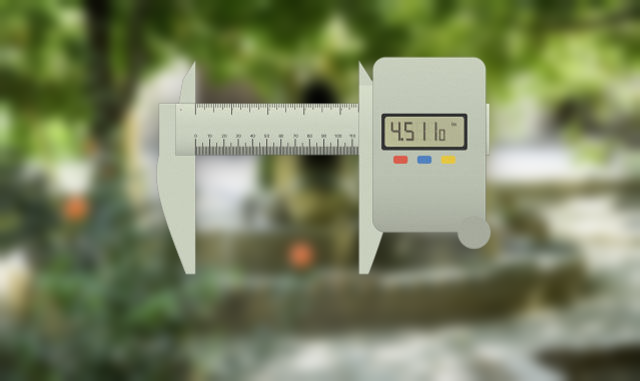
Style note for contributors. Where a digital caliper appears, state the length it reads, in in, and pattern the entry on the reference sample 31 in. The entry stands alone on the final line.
4.5110 in
